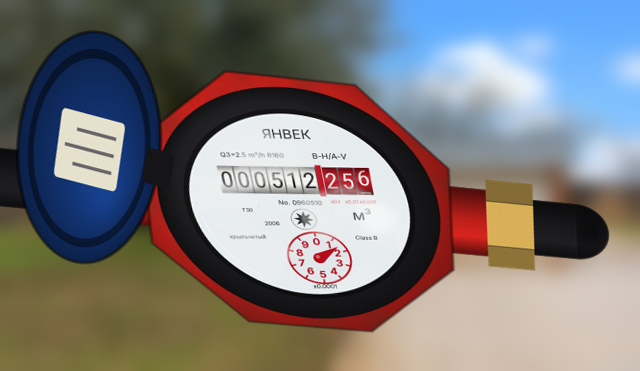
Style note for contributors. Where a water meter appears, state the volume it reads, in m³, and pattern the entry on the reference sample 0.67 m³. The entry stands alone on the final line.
512.2561 m³
